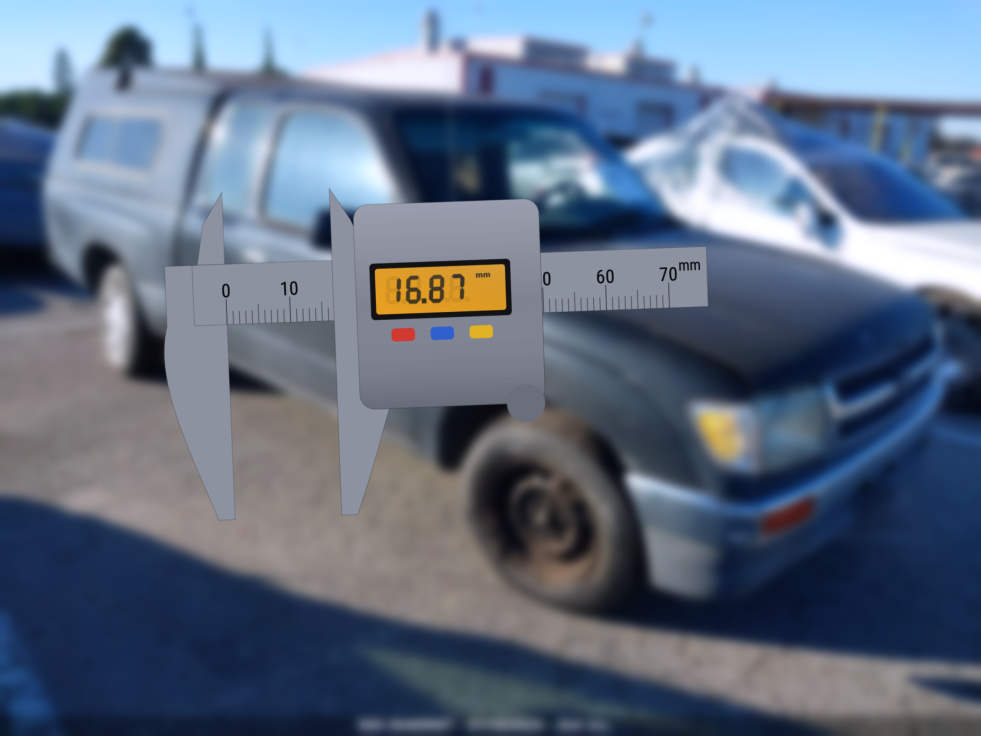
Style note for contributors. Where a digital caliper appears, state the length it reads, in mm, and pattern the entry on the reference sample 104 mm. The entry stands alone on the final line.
16.87 mm
